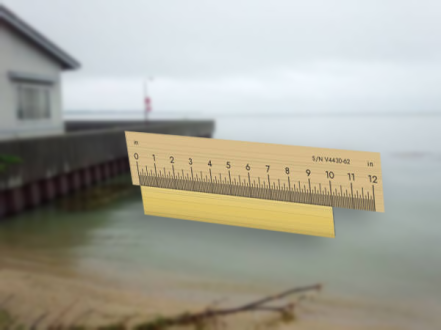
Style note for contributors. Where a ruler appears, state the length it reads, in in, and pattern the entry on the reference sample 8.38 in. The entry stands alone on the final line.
10 in
